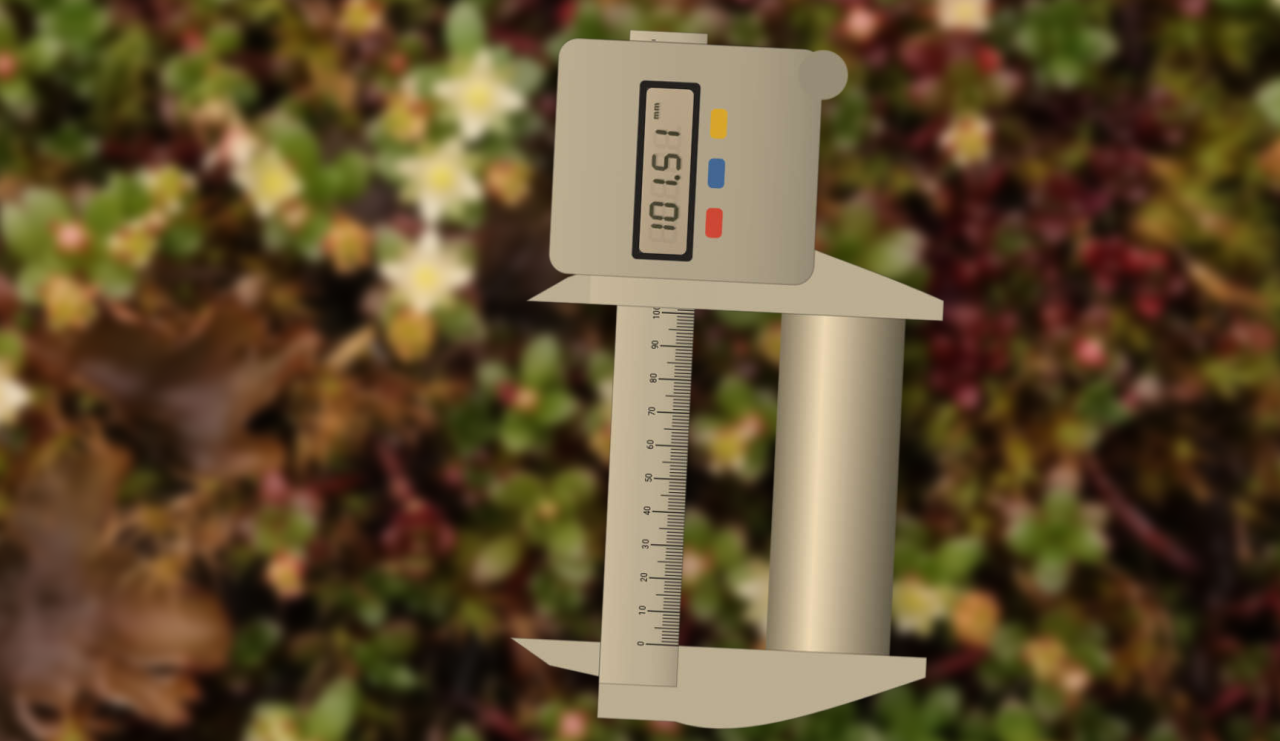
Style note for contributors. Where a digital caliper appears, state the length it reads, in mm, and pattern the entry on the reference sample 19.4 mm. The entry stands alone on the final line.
101.51 mm
